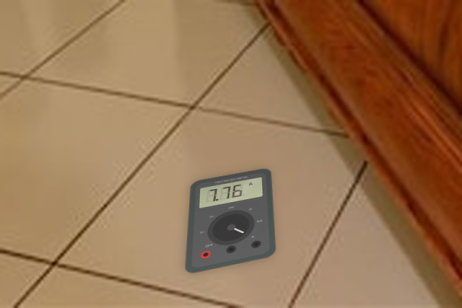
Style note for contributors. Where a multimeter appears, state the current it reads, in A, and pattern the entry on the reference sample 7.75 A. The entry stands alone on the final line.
7.76 A
